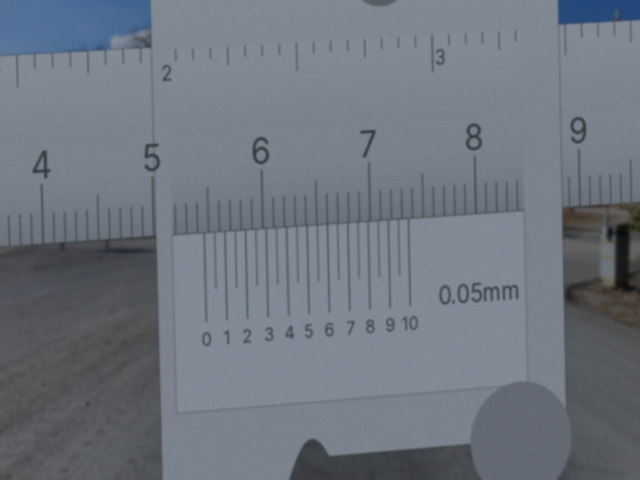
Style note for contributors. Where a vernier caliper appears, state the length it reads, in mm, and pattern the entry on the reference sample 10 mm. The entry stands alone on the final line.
54.6 mm
